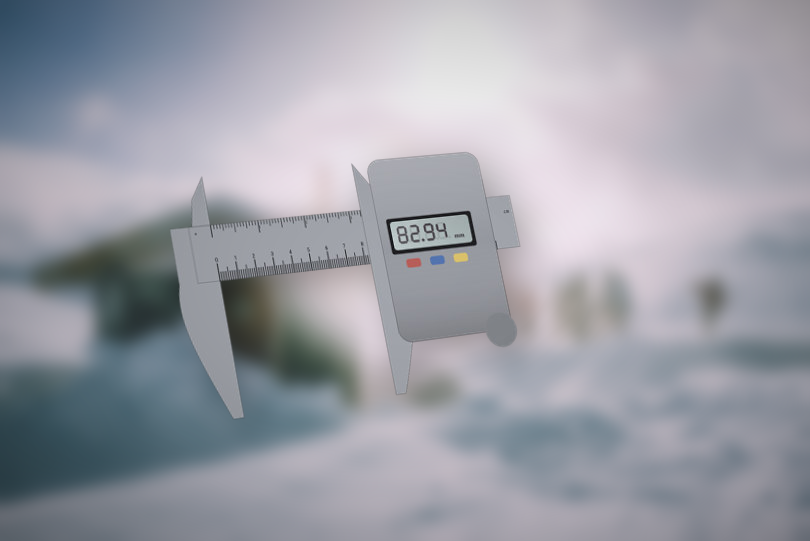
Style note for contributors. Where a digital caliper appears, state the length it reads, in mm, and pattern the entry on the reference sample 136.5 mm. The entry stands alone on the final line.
82.94 mm
